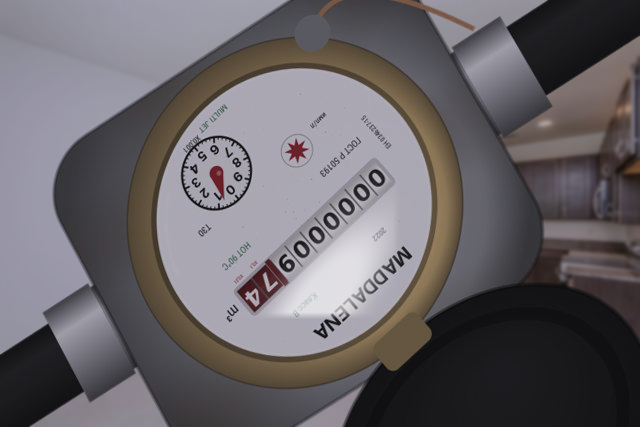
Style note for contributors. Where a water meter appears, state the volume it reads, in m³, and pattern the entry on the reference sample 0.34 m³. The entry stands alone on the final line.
9.740 m³
